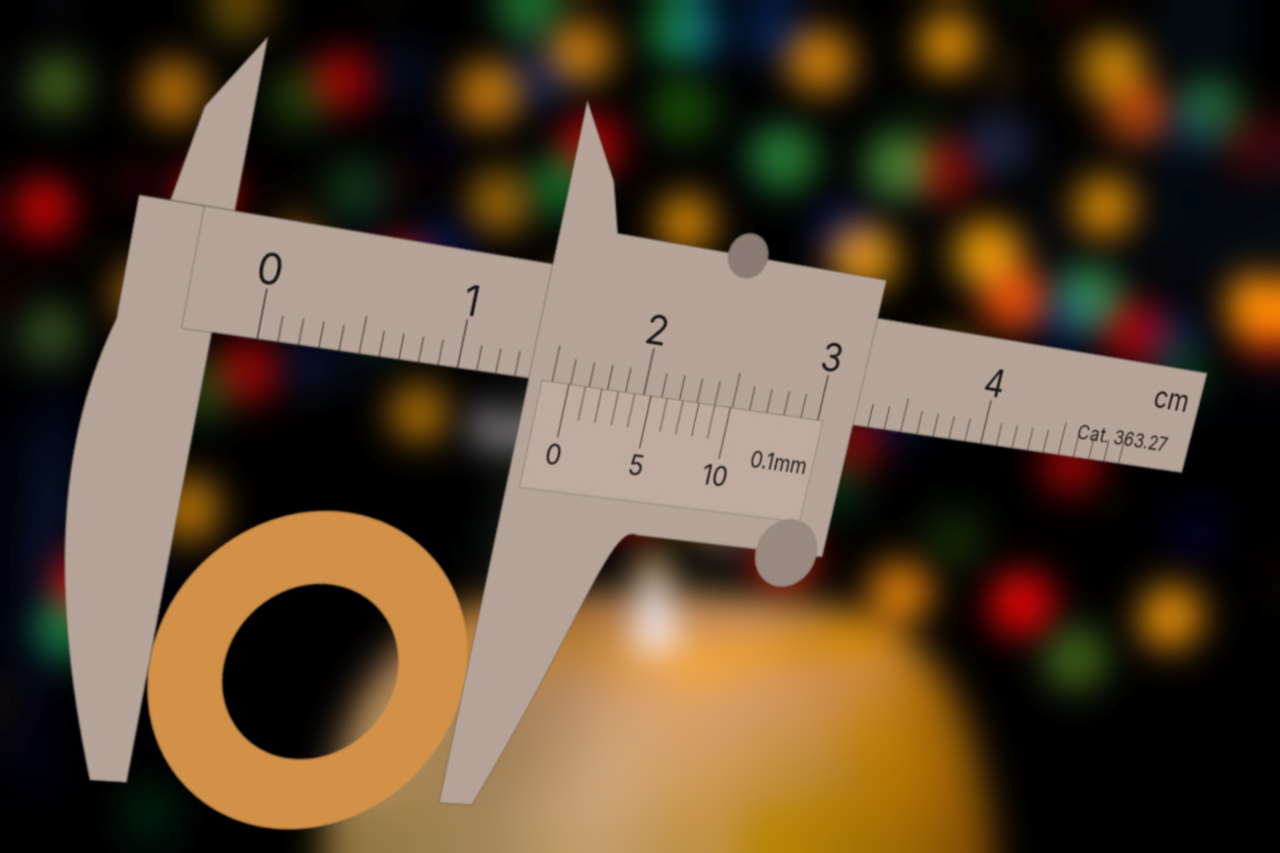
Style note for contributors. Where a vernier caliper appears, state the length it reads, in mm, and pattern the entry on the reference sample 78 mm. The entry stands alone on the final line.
15.9 mm
